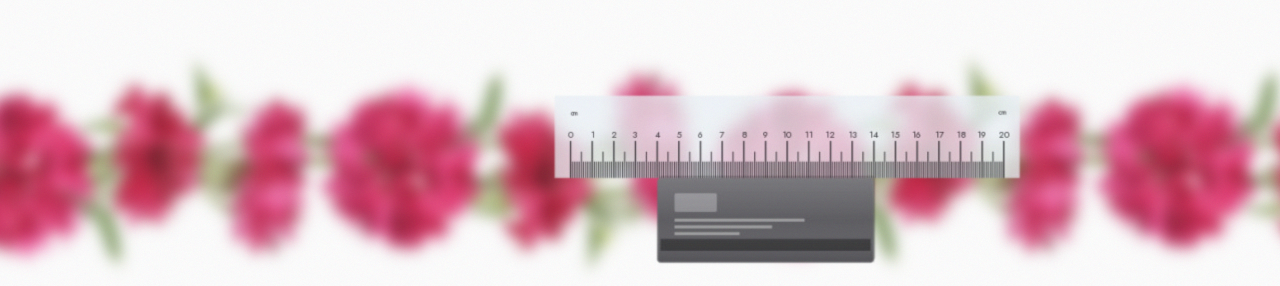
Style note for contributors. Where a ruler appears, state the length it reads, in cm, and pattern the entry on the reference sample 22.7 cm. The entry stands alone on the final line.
10 cm
